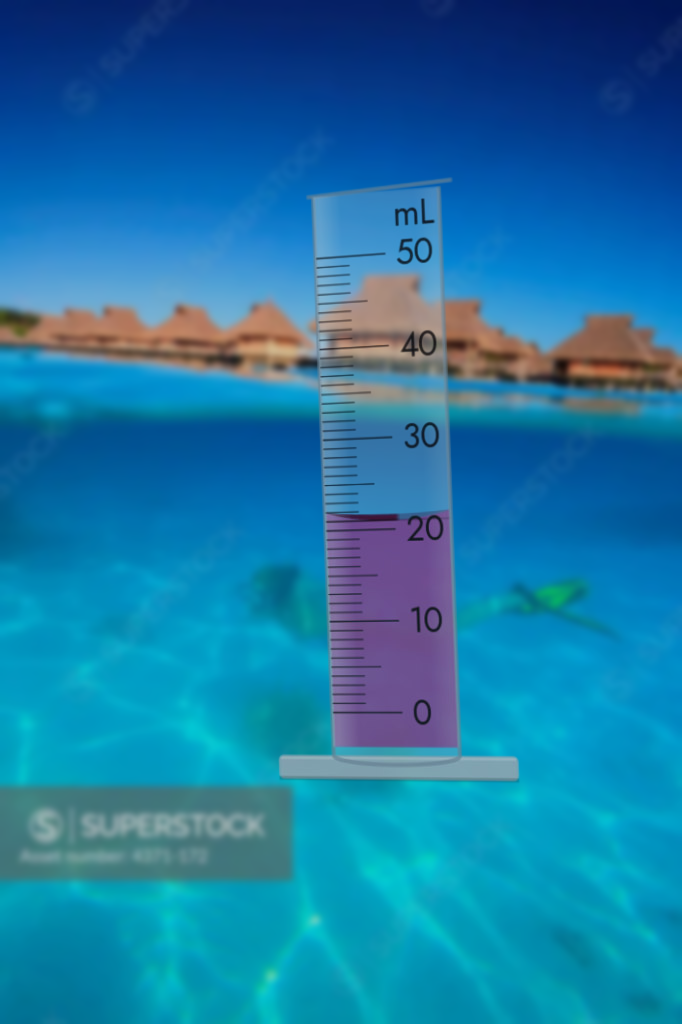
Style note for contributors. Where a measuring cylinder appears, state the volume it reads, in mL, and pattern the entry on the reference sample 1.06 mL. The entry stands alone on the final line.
21 mL
